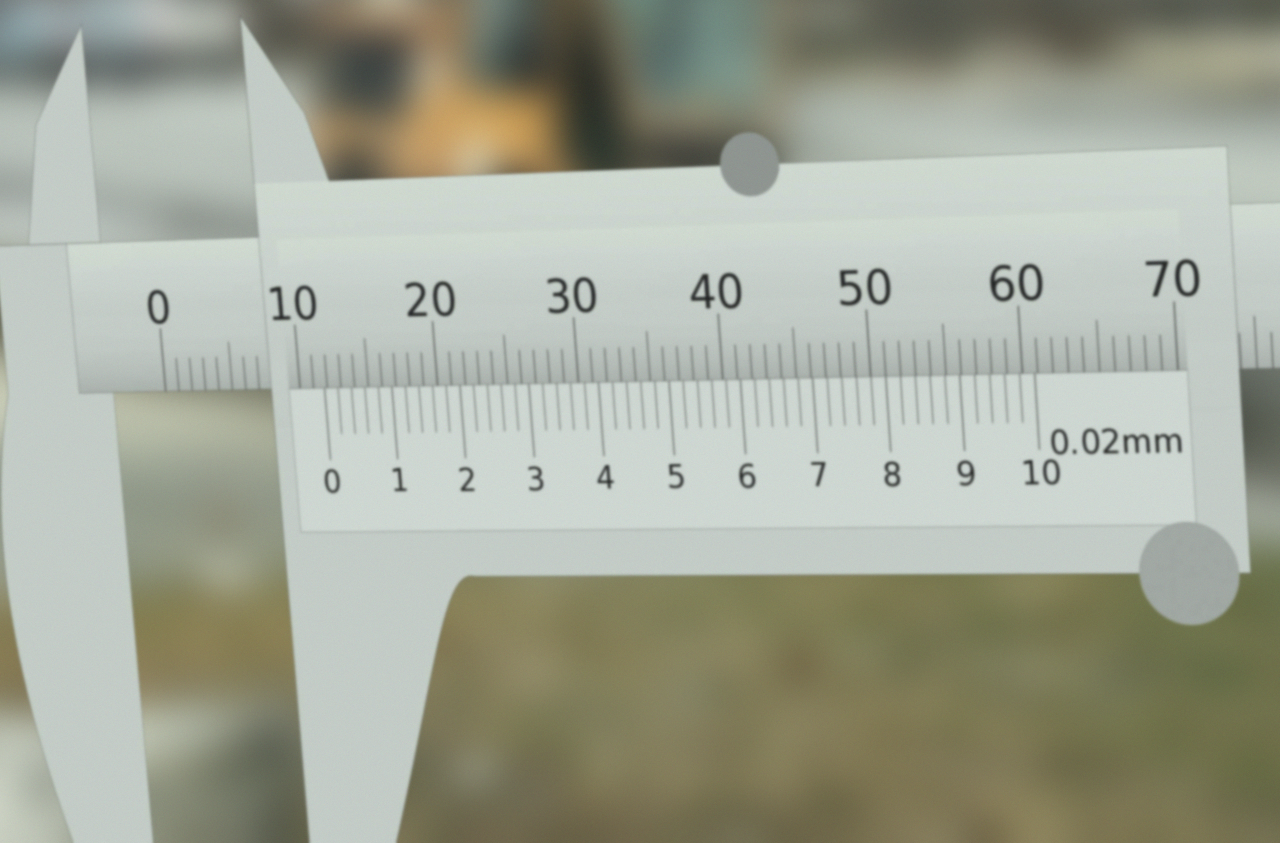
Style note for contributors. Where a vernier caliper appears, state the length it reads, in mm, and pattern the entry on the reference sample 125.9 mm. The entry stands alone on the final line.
11.8 mm
